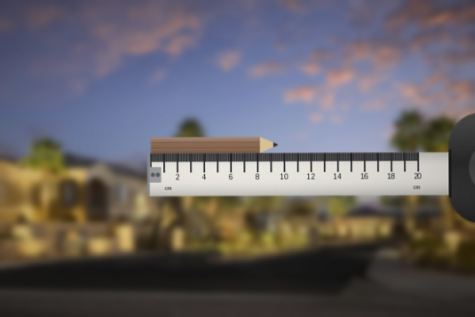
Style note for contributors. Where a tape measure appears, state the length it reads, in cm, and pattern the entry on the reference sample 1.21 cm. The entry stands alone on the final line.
9.5 cm
